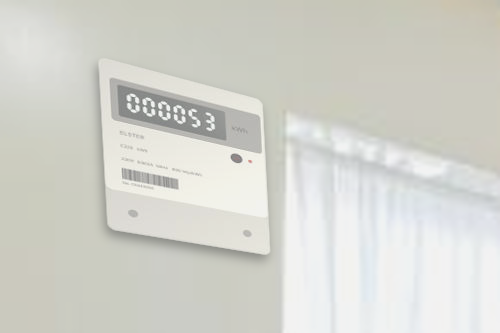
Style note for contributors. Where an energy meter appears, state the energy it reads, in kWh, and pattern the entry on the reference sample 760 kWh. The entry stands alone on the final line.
53 kWh
